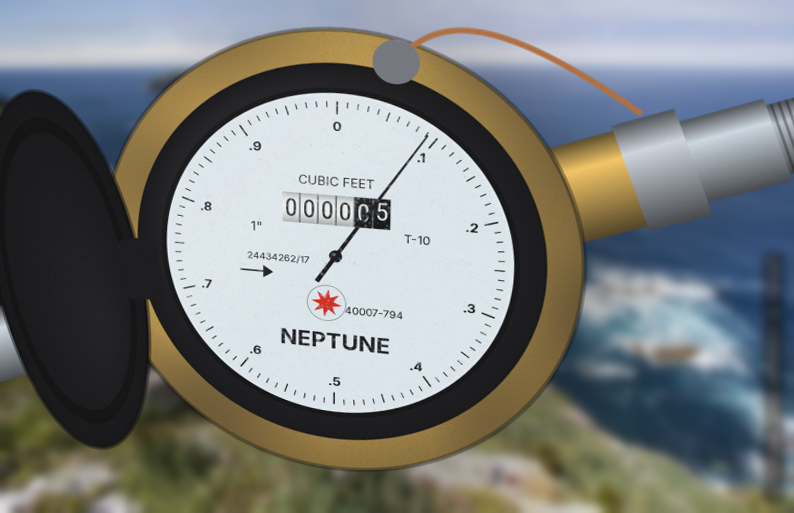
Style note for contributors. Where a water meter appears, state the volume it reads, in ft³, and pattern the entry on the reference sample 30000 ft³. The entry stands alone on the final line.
5.09 ft³
